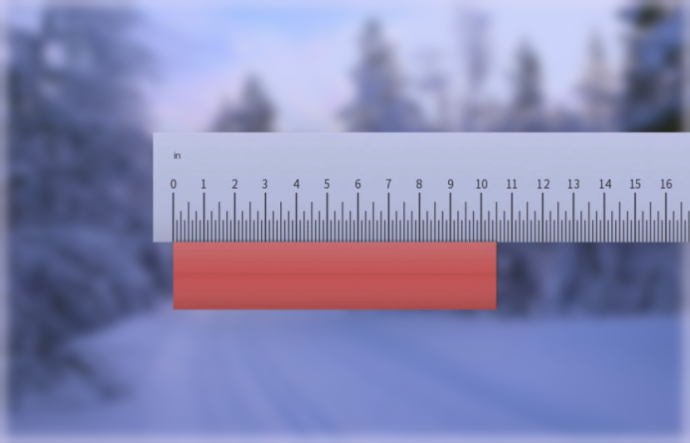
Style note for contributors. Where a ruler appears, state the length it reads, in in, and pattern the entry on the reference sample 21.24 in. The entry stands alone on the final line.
10.5 in
